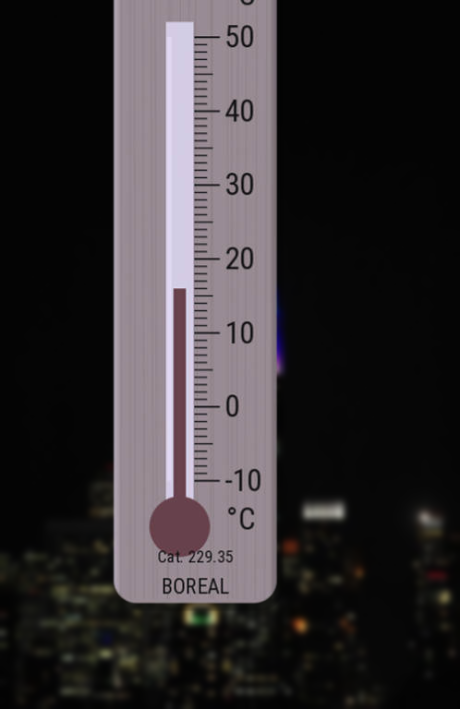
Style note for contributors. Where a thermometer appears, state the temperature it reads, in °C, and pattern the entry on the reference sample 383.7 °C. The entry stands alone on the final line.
16 °C
